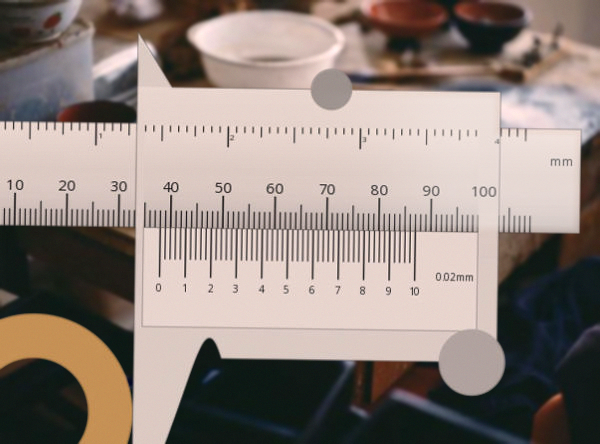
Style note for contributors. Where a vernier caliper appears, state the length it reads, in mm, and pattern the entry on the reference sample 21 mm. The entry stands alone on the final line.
38.0 mm
